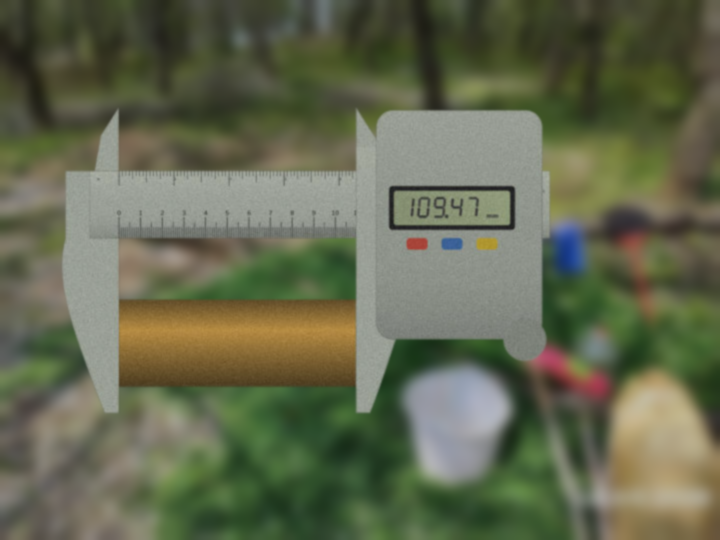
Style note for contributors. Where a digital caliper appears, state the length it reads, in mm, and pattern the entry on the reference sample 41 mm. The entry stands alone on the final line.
109.47 mm
